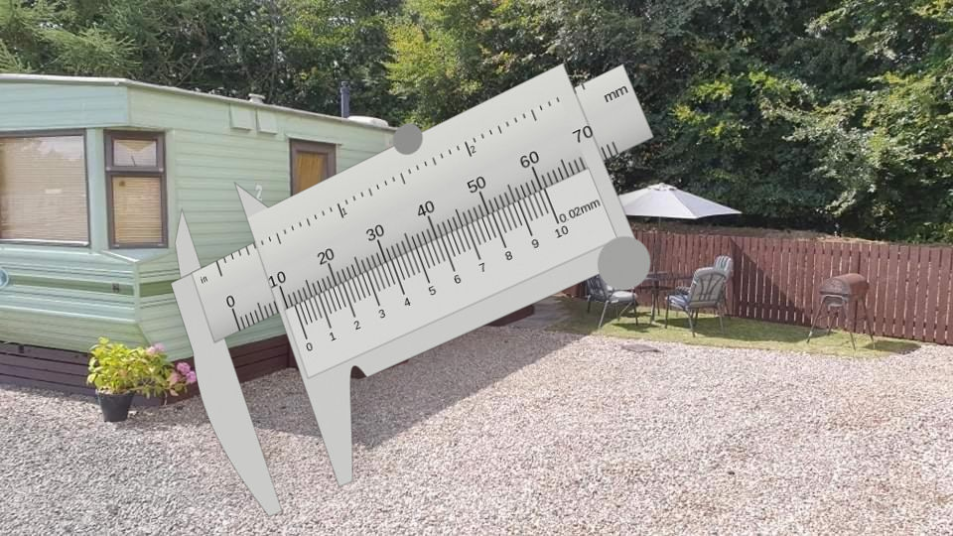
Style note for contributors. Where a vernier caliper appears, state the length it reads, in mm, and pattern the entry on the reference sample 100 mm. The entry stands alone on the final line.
11.5 mm
